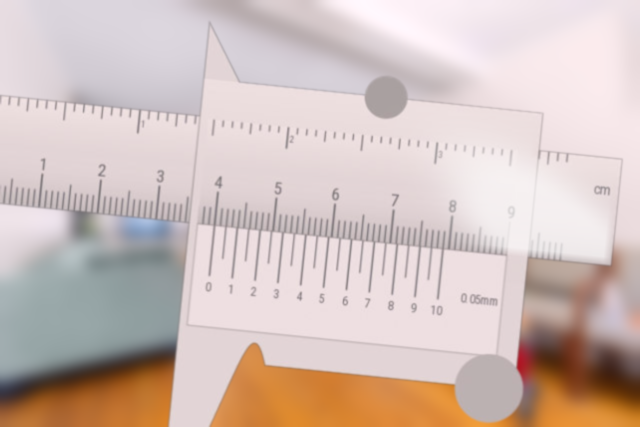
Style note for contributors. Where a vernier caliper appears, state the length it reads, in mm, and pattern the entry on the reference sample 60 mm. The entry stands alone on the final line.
40.0 mm
